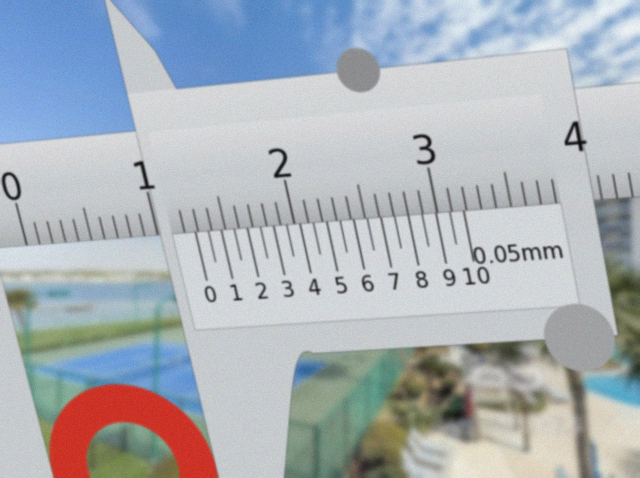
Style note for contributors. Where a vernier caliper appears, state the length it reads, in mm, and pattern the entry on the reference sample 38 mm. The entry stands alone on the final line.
12.8 mm
